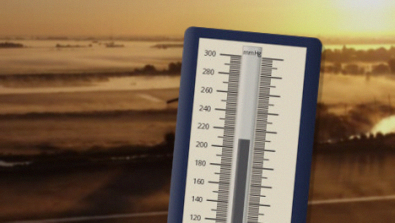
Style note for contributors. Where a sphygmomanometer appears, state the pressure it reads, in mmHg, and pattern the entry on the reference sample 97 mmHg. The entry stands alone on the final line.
210 mmHg
